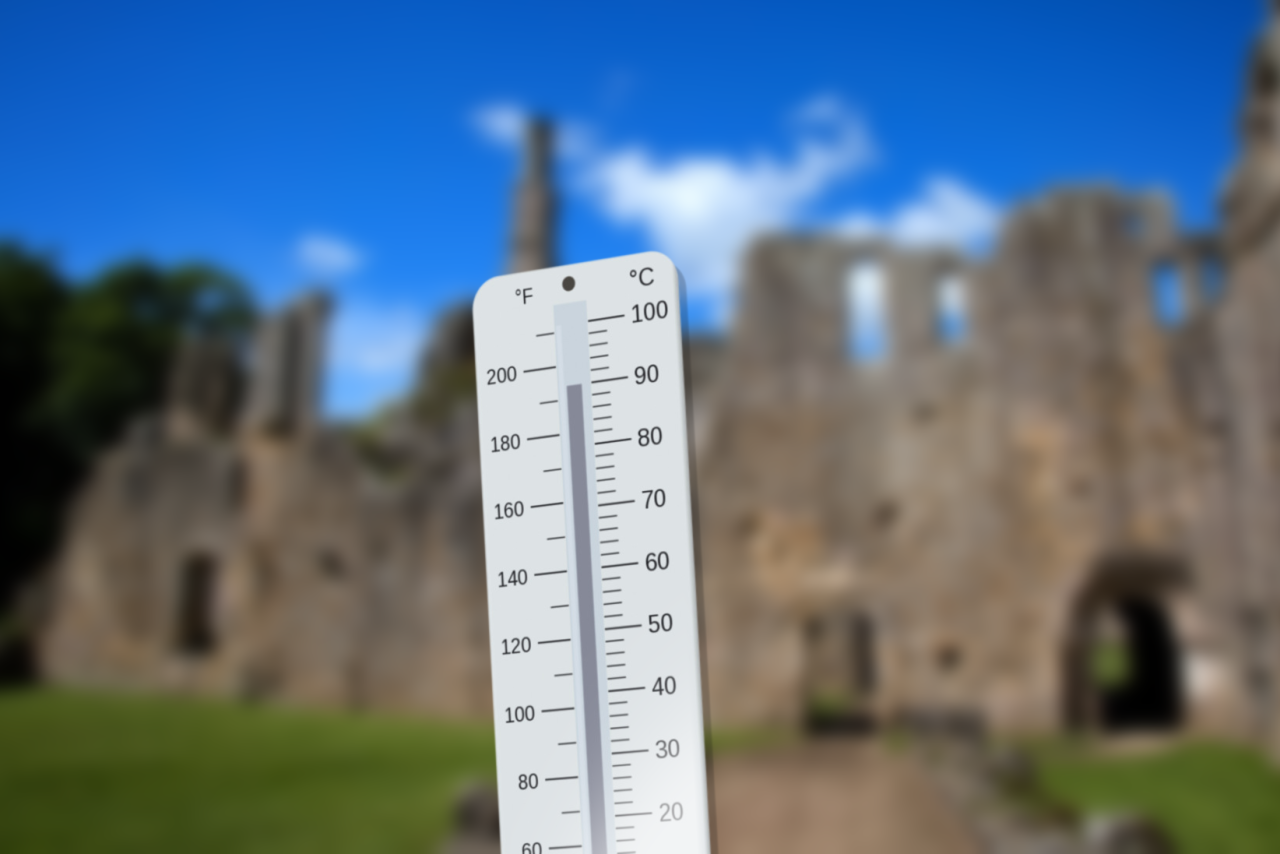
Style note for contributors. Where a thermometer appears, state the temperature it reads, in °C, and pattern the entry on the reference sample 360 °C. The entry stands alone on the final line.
90 °C
